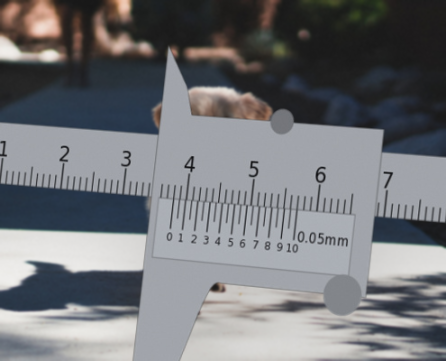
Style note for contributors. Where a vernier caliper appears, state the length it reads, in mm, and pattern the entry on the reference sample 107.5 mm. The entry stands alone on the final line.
38.0 mm
